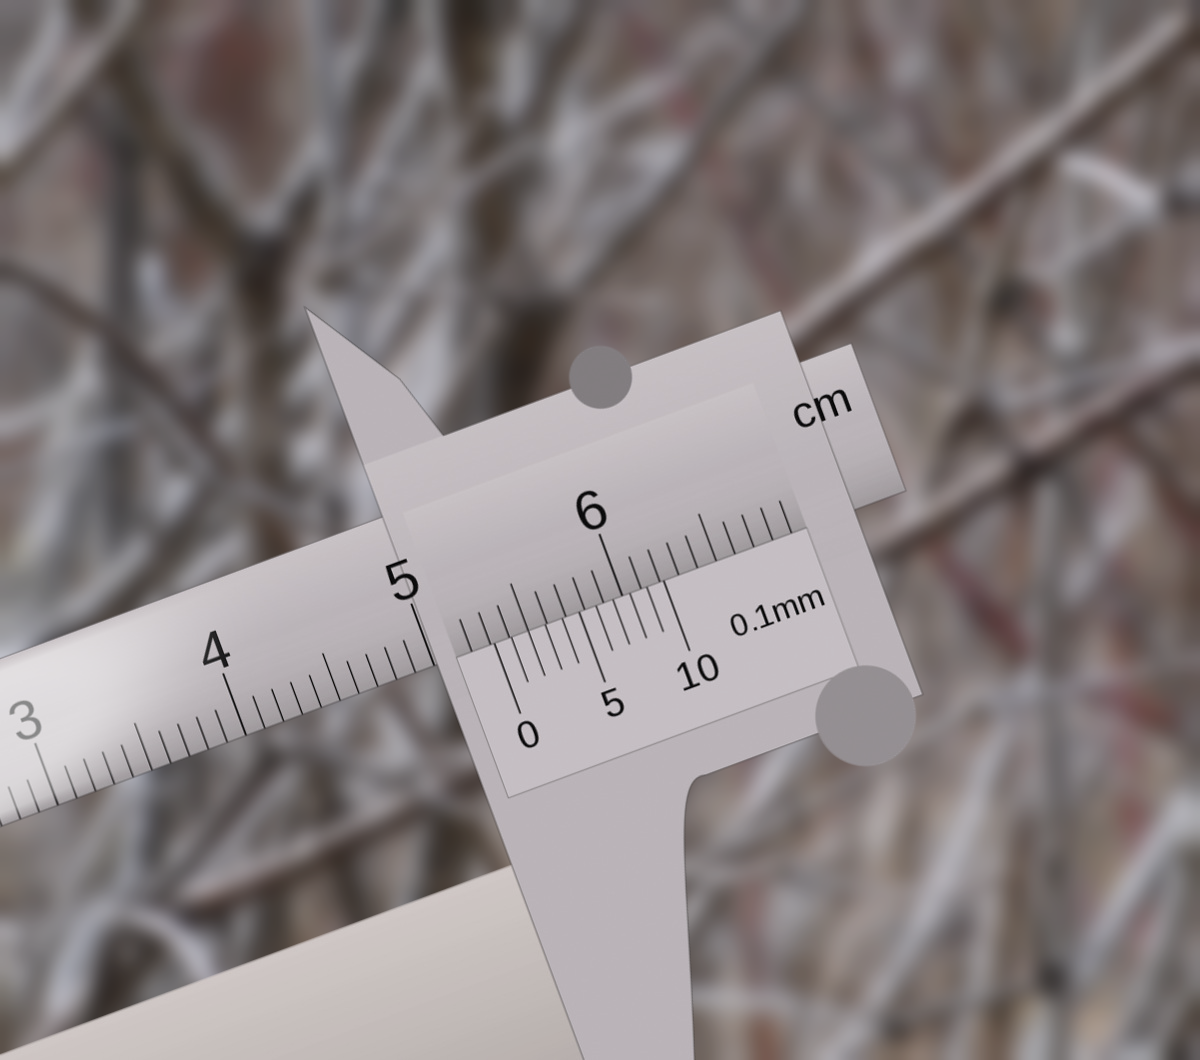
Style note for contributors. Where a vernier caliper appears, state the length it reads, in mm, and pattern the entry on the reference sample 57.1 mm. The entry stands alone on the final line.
53.2 mm
